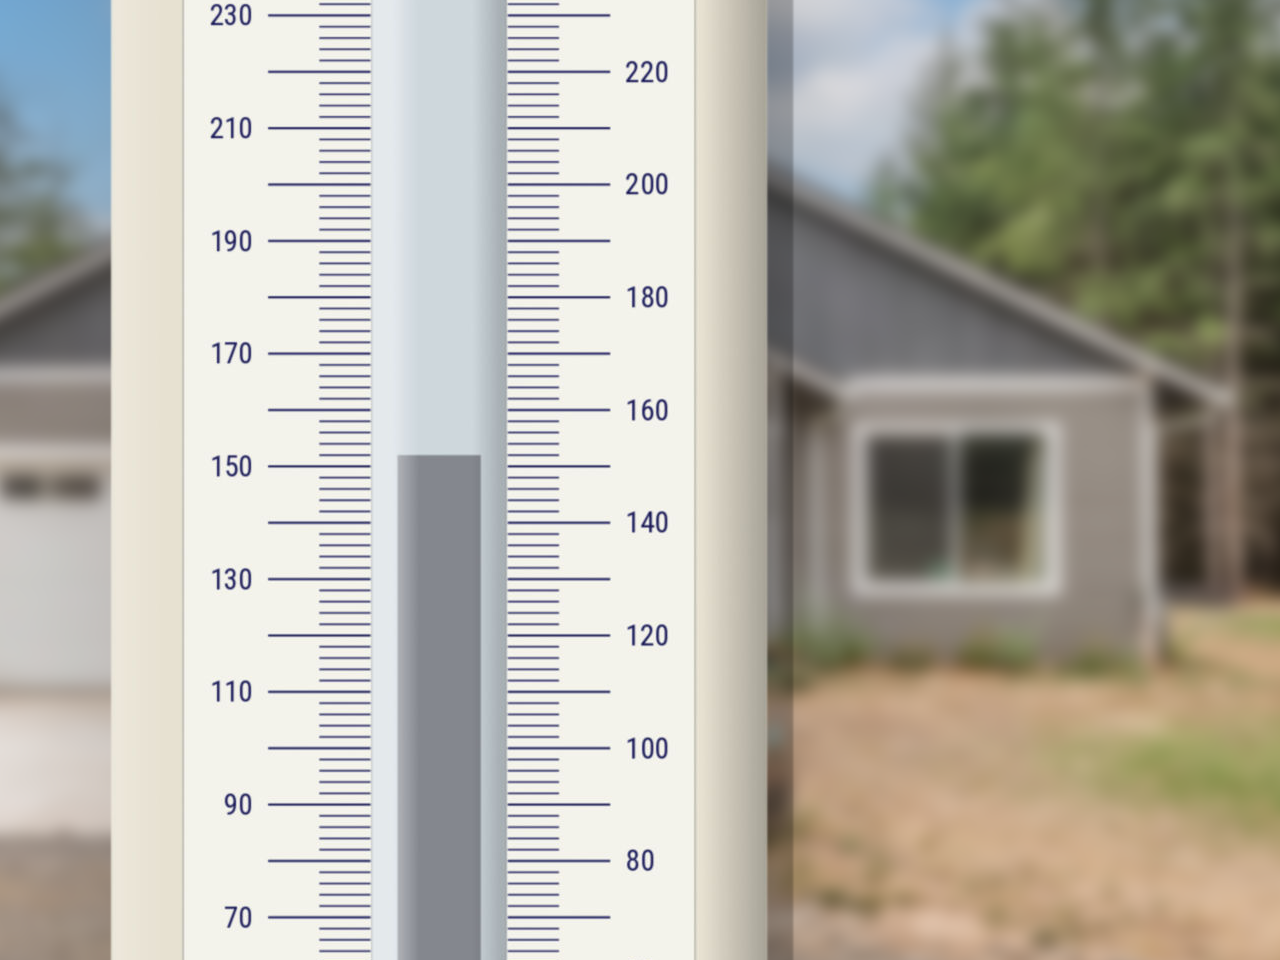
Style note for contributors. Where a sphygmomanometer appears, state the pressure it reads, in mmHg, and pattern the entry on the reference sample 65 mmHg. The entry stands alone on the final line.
152 mmHg
